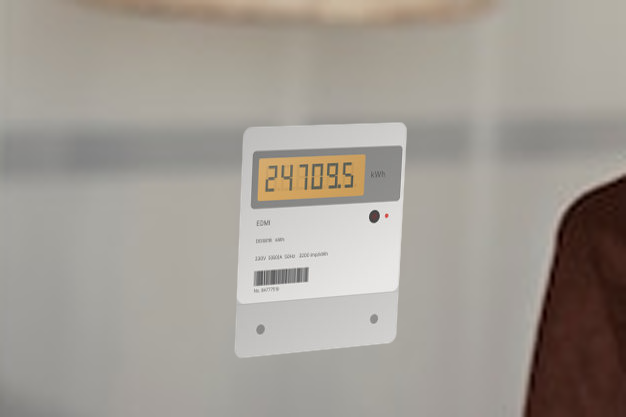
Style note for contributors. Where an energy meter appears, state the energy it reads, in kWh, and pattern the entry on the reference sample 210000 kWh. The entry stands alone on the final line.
24709.5 kWh
